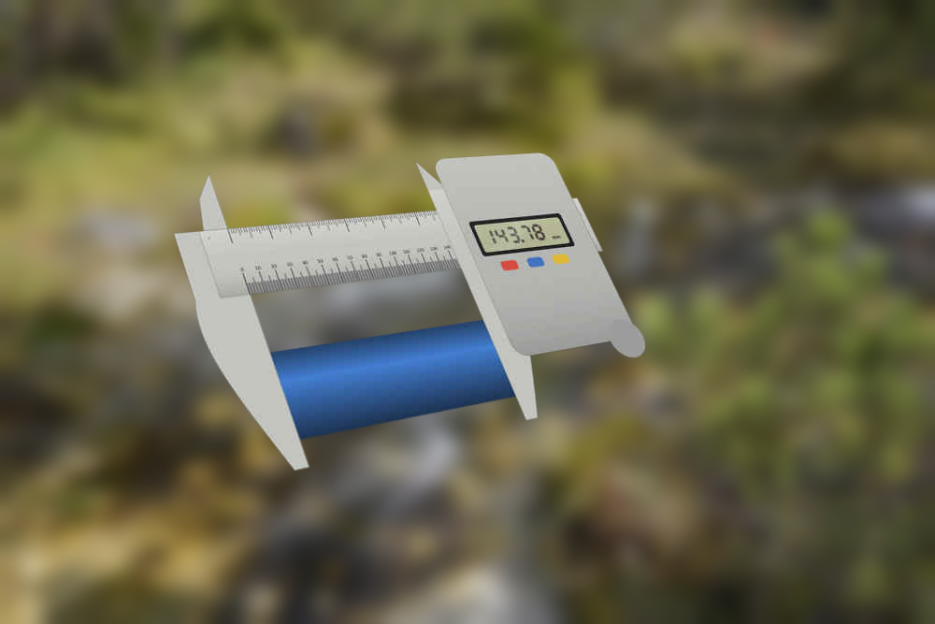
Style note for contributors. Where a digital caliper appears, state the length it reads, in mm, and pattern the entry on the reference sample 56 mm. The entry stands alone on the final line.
143.78 mm
